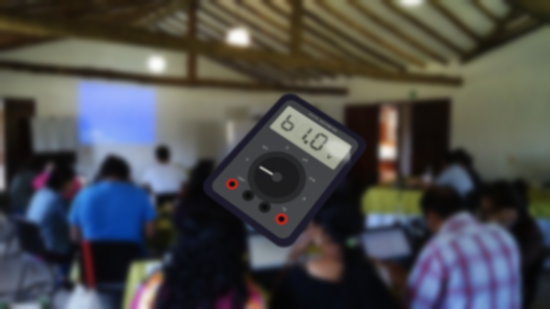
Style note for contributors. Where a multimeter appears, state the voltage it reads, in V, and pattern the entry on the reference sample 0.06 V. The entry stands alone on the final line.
61.0 V
